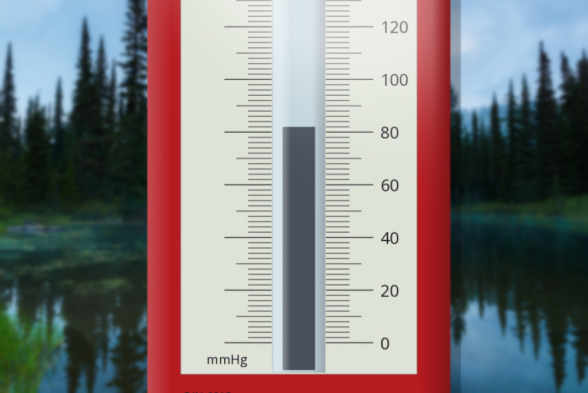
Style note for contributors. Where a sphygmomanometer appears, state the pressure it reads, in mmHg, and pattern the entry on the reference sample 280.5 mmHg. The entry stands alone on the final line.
82 mmHg
